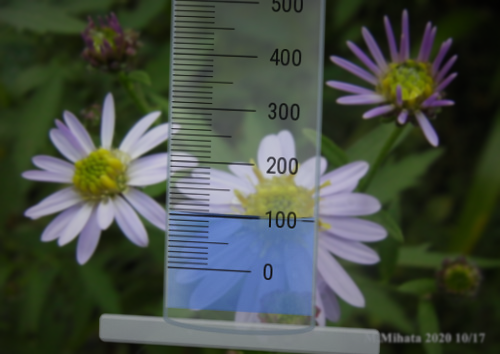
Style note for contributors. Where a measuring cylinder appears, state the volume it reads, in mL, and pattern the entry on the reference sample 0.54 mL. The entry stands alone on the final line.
100 mL
